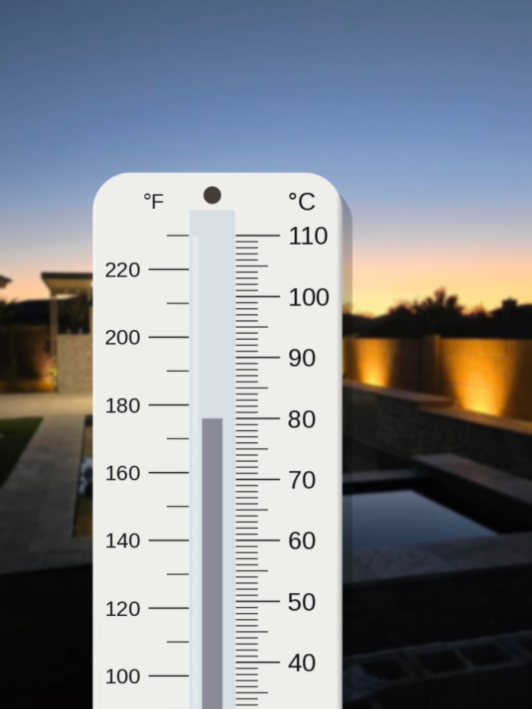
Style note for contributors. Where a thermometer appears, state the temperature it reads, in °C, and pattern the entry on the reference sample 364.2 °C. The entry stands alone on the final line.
80 °C
